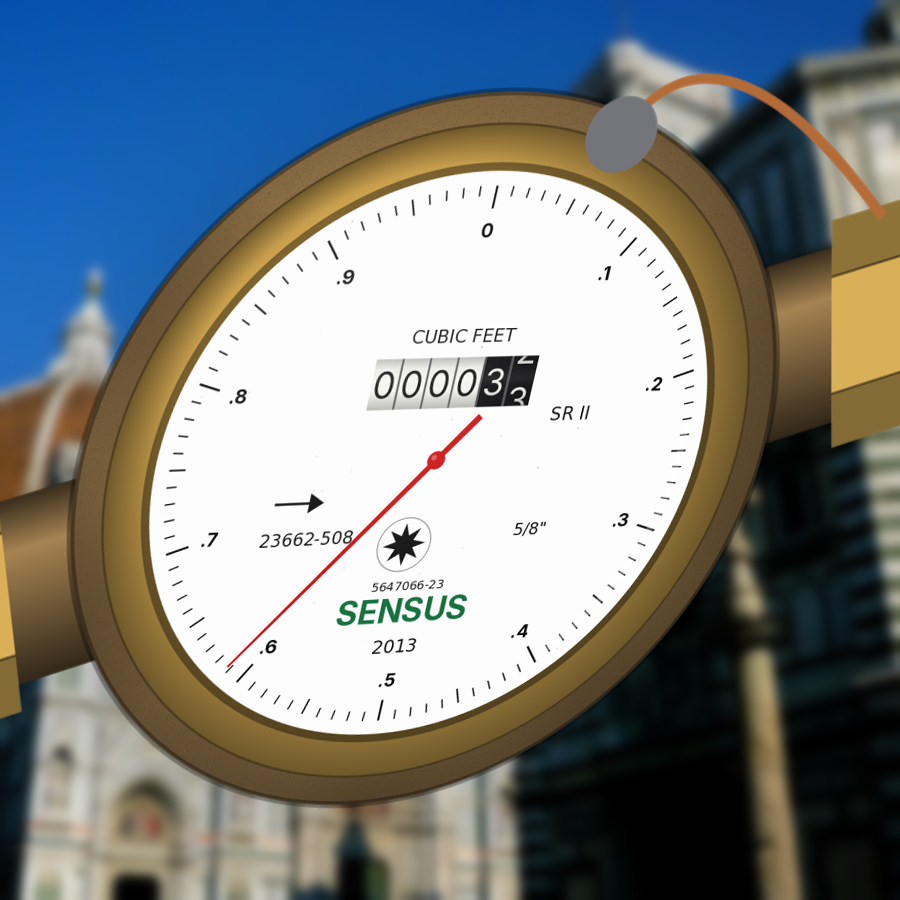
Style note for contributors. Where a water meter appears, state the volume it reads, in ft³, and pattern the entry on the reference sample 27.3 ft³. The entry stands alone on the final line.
32.61 ft³
